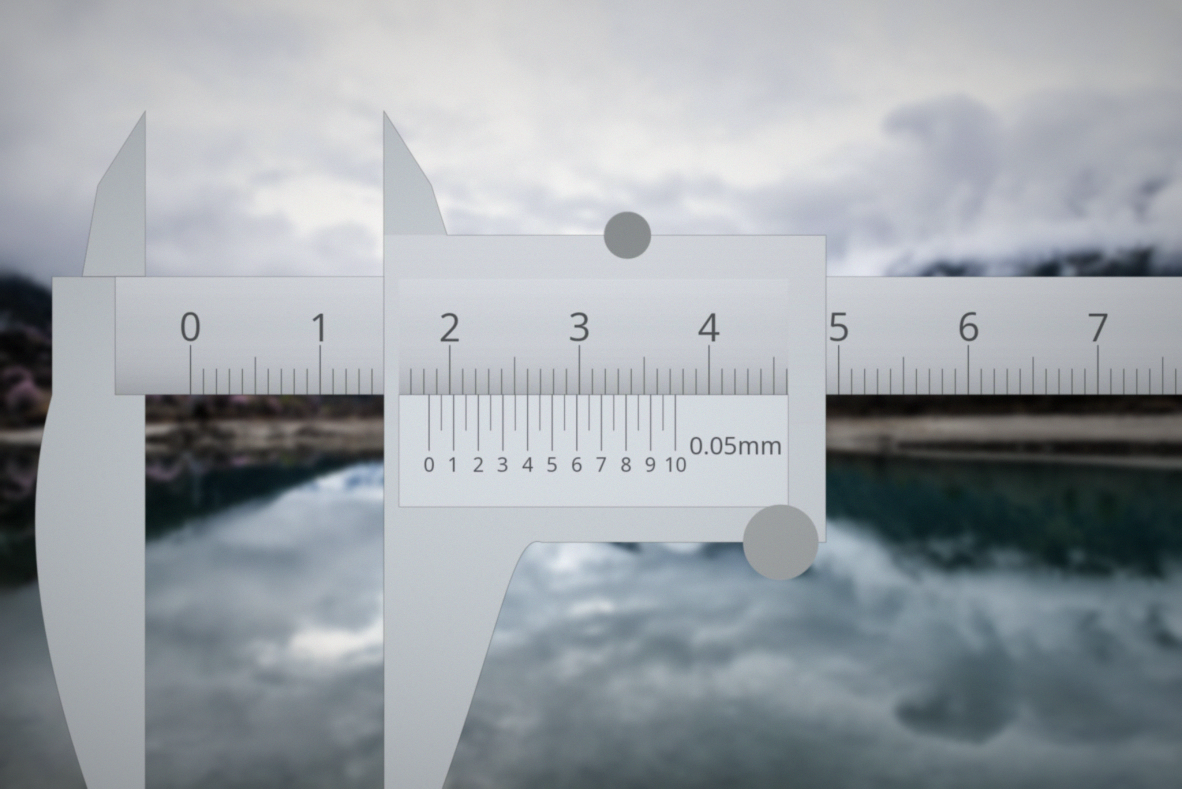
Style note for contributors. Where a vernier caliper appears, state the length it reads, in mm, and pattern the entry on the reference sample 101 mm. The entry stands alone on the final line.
18.4 mm
